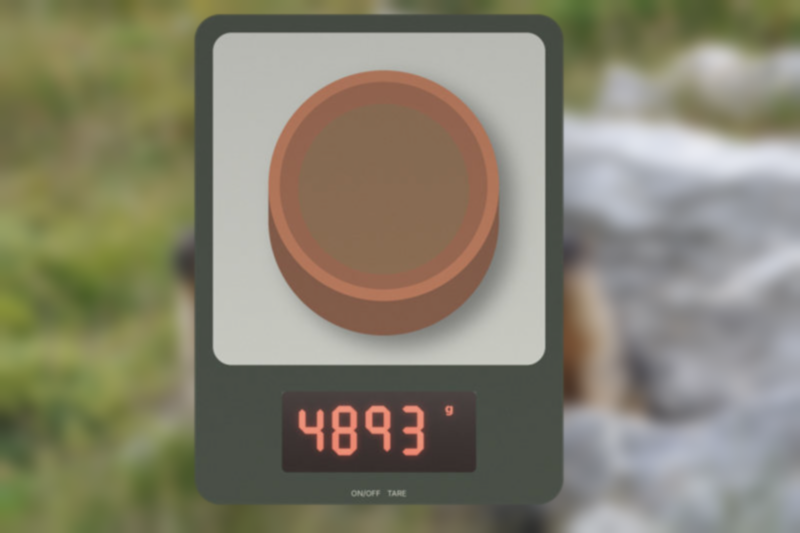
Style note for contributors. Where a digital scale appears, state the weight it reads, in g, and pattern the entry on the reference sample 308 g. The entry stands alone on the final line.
4893 g
